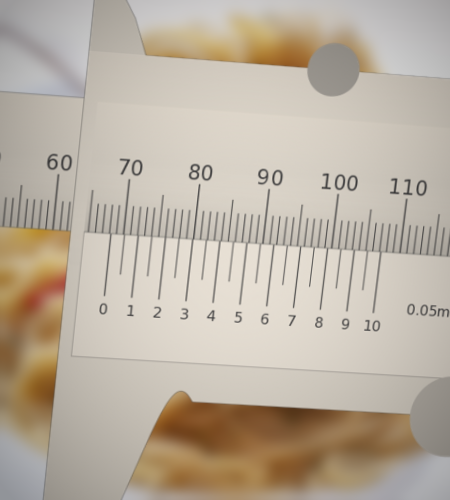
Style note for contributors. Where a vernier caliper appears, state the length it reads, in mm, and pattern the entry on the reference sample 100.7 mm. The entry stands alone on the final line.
68.2 mm
